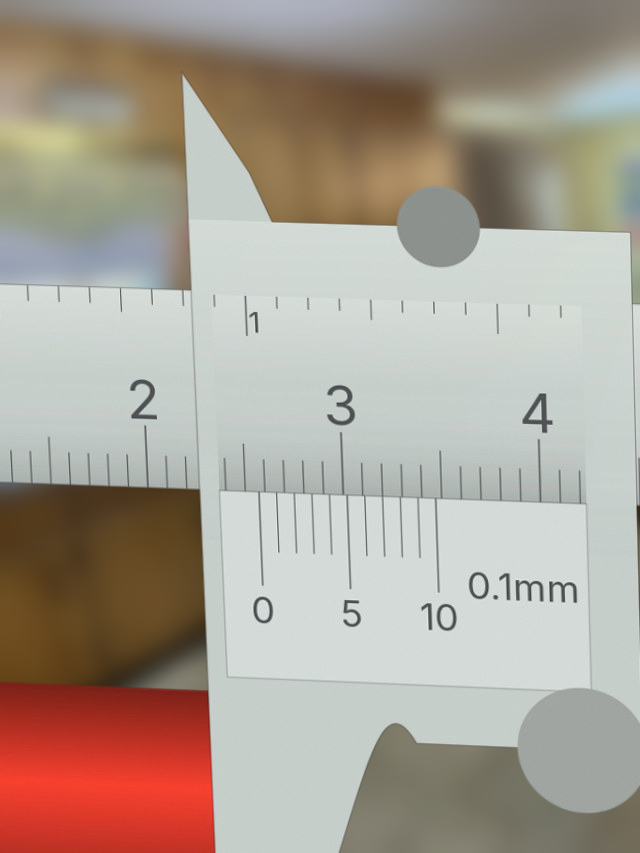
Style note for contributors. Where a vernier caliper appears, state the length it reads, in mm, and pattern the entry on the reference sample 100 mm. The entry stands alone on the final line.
25.7 mm
